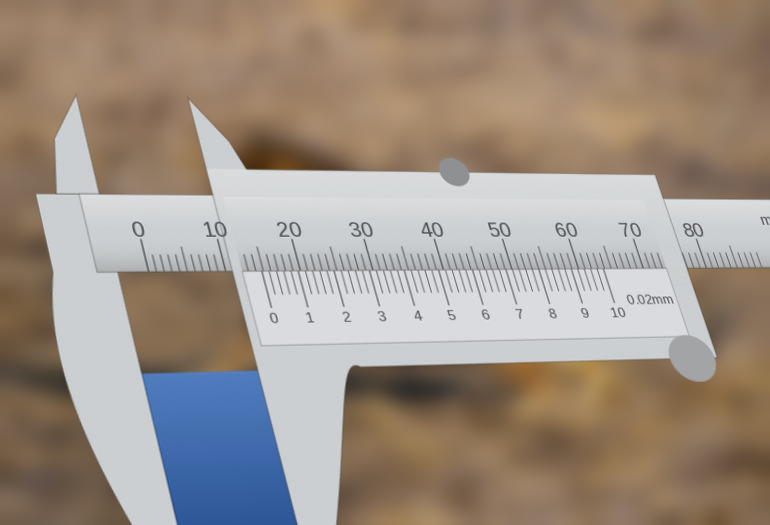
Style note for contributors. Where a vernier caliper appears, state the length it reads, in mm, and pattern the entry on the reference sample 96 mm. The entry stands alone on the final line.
14.8 mm
